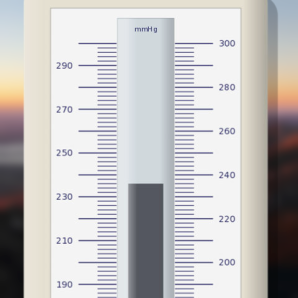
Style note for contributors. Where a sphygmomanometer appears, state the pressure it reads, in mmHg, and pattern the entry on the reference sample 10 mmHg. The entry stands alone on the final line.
236 mmHg
